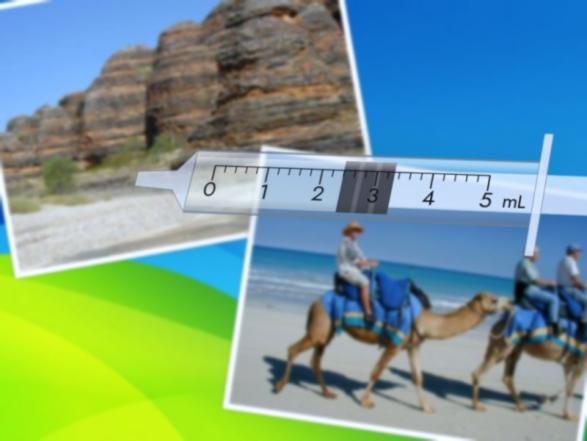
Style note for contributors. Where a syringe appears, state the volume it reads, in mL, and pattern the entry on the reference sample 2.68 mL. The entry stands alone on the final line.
2.4 mL
